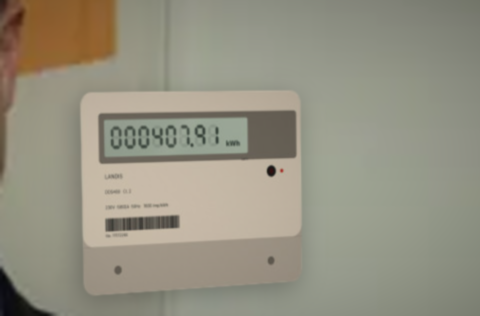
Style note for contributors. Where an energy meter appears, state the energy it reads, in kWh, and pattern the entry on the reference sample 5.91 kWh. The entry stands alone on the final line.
407.91 kWh
